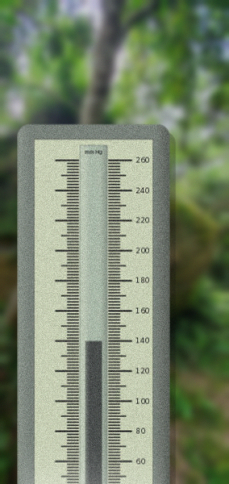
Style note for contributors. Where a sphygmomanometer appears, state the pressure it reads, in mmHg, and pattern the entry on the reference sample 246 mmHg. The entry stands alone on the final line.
140 mmHg
